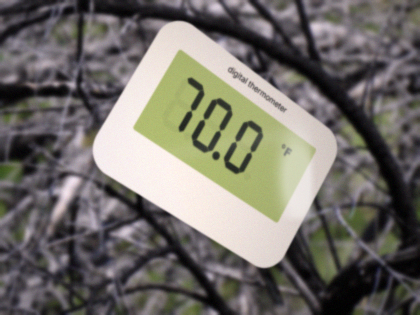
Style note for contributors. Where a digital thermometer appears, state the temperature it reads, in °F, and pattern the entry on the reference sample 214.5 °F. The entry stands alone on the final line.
70.0 °F
